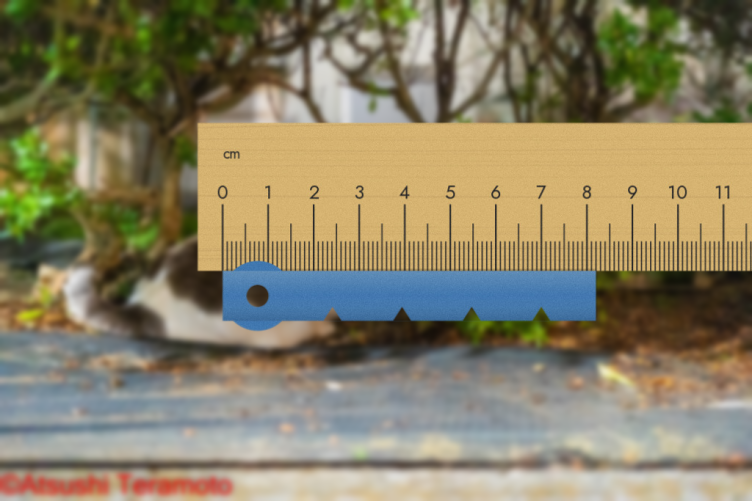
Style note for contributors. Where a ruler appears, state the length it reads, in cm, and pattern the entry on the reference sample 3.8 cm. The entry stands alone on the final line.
8.2 cm
